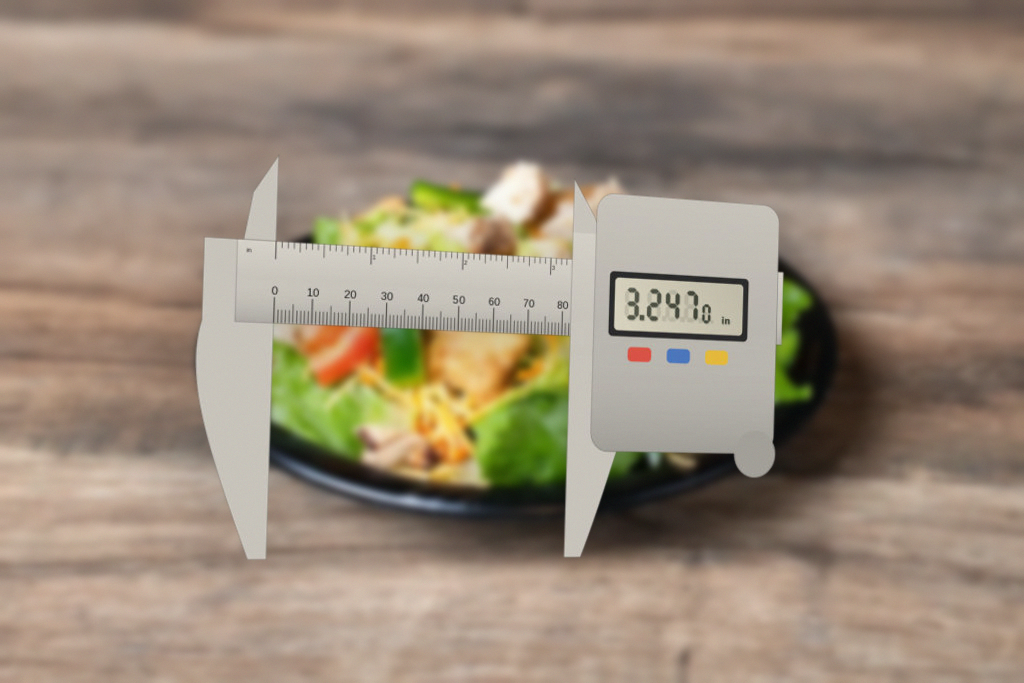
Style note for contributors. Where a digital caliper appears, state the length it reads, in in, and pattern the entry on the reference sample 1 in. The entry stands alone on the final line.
3.2470 in
